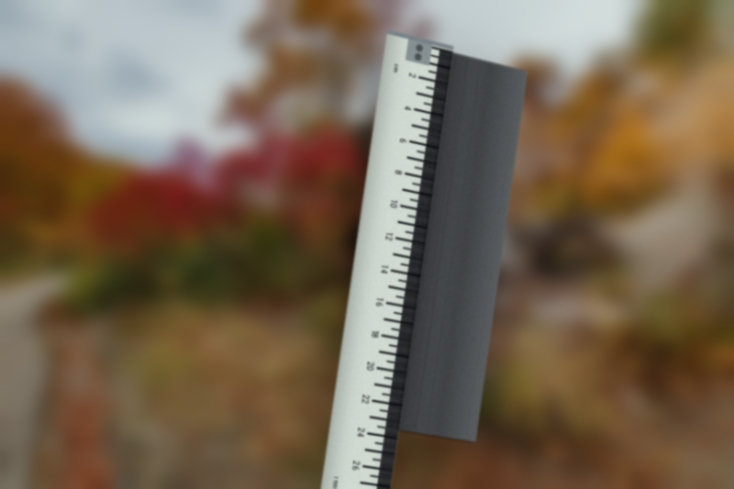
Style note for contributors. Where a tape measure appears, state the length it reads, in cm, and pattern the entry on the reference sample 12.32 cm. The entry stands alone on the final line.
23.5 cm
